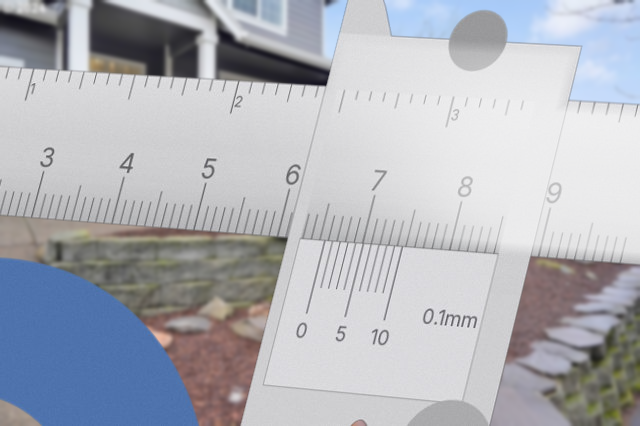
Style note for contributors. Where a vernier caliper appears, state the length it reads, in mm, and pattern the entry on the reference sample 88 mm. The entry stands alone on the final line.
65.6 mm
